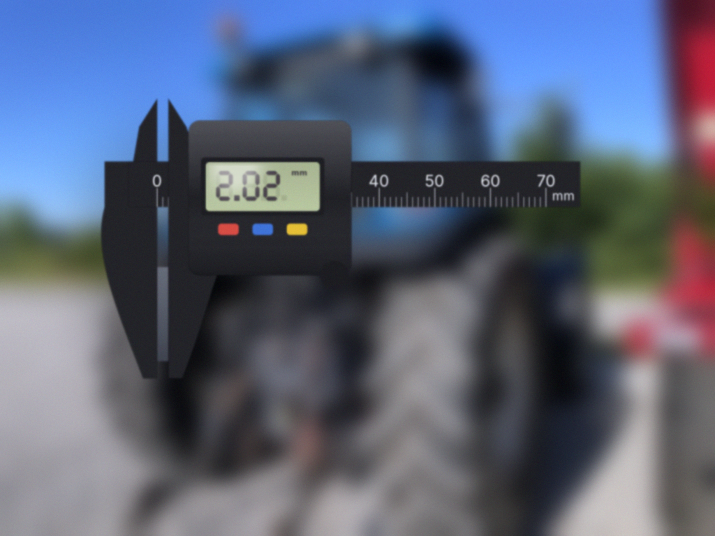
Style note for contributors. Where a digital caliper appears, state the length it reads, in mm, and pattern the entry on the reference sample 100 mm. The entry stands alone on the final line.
2.02 mm
